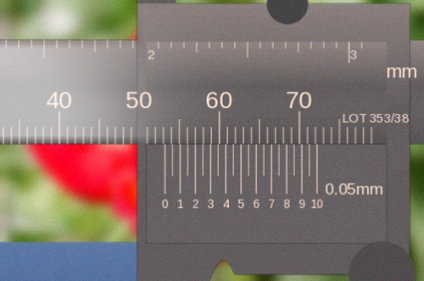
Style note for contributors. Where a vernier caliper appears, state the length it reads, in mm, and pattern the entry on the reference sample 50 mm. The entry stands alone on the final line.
53.2 mm
